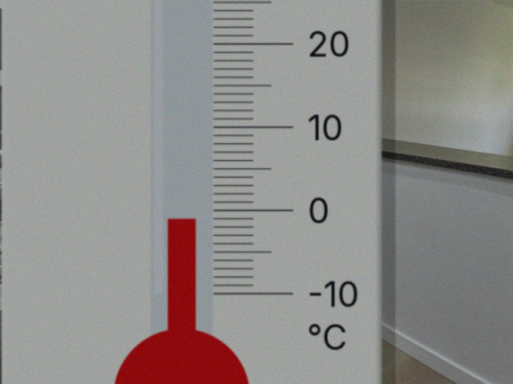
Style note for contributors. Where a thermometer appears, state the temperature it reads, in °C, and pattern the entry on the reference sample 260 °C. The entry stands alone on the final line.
-1 °C
